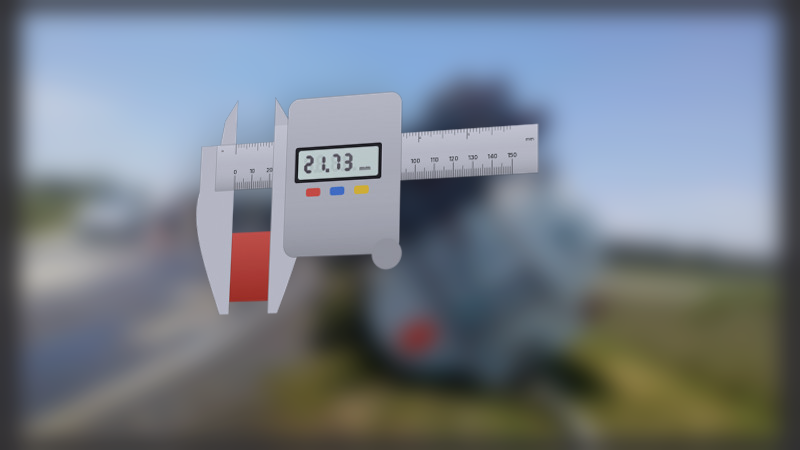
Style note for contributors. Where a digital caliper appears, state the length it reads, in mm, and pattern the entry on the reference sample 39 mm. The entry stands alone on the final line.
21.73 mm
